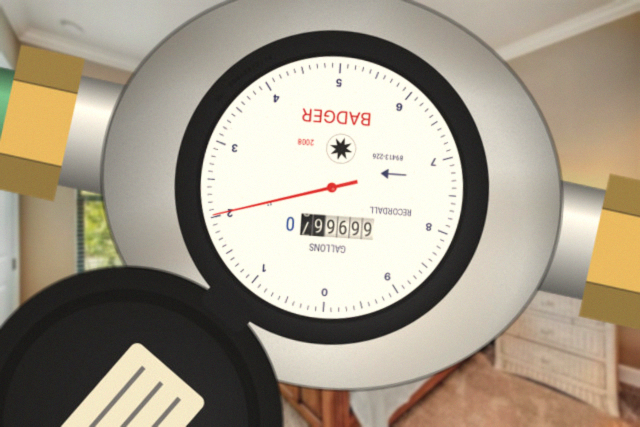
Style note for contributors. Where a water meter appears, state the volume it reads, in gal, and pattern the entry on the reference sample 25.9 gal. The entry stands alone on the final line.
6696672.0 gal
